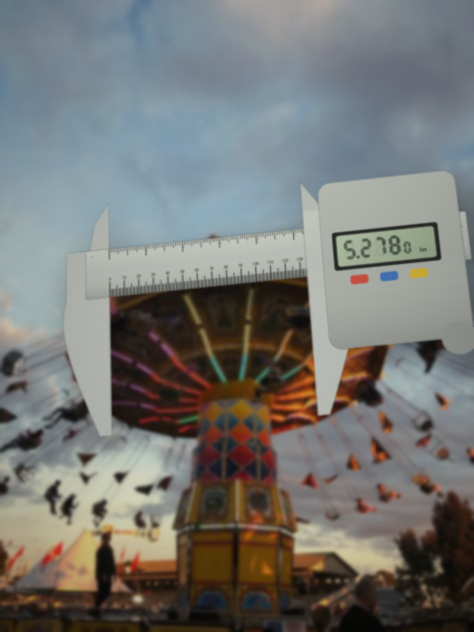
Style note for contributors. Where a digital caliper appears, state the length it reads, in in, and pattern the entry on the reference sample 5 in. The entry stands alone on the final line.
5.2780 in
